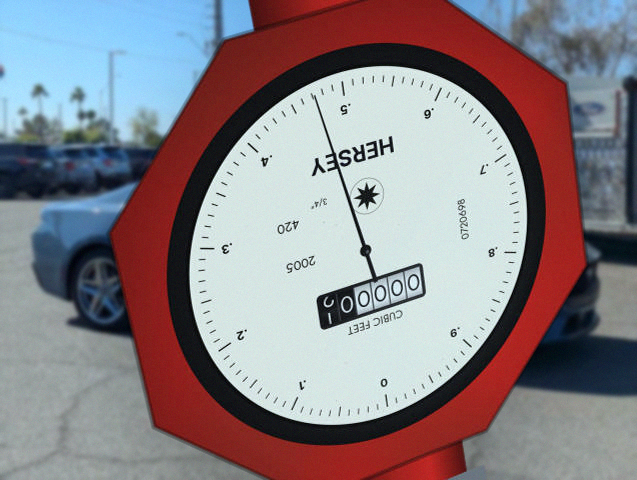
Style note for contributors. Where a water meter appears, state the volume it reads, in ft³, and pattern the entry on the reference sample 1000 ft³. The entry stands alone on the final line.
1.47 ft³
